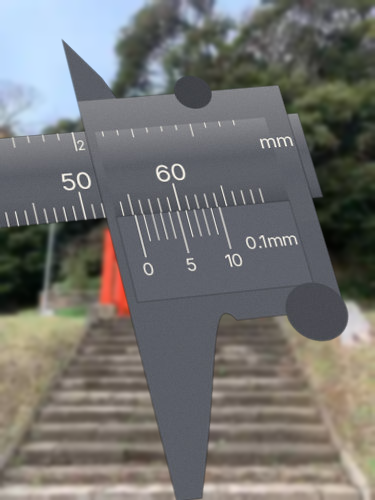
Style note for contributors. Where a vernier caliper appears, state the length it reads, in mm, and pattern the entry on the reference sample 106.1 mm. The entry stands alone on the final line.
55.2 mm
